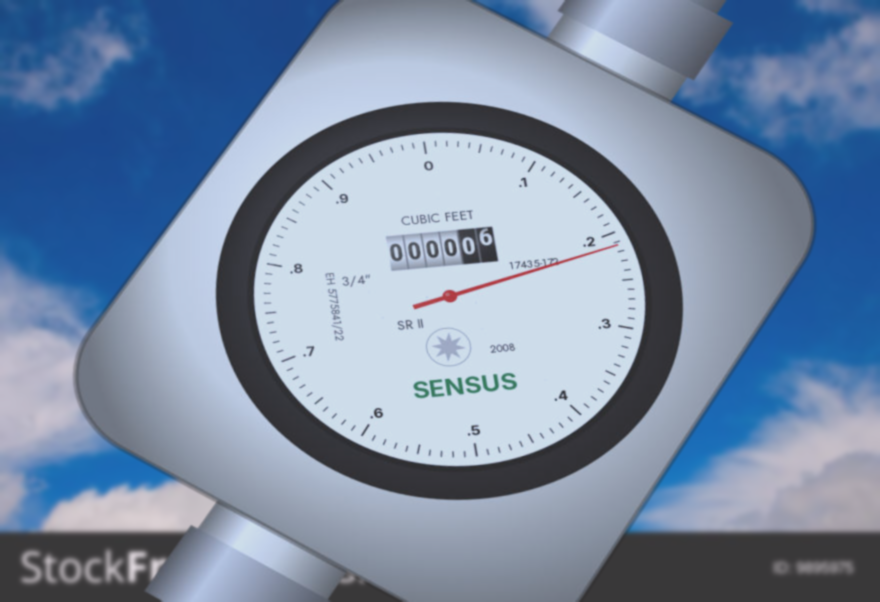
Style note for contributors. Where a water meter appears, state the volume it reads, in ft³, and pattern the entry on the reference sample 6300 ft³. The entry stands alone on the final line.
6.21 ft³
